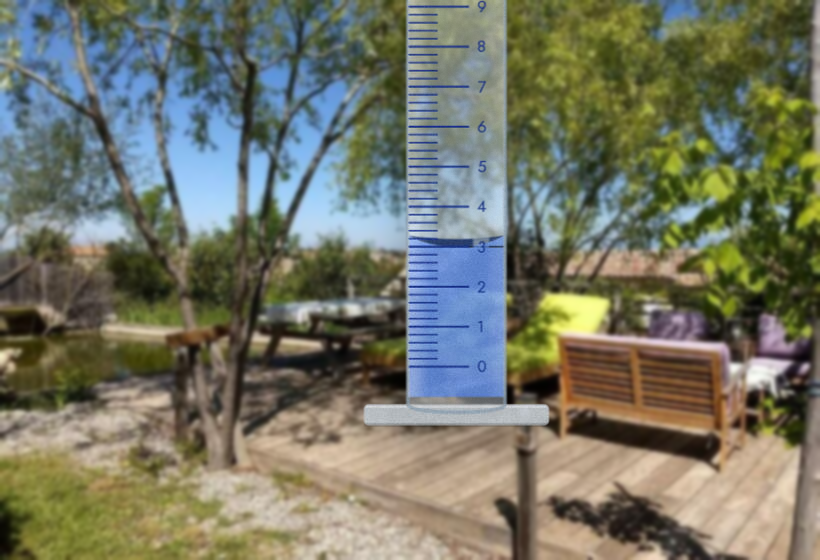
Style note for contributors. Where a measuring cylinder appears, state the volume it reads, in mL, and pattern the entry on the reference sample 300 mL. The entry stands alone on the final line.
3 mL
